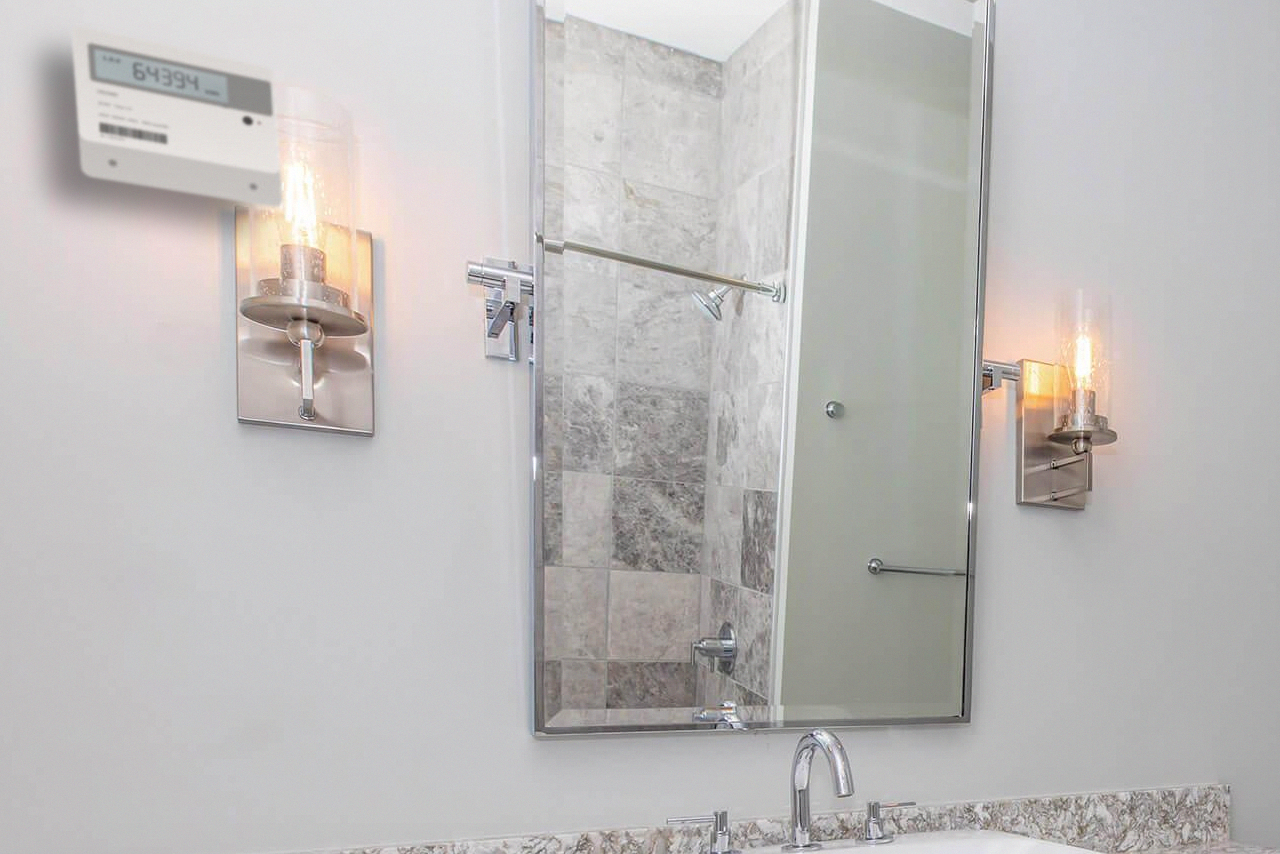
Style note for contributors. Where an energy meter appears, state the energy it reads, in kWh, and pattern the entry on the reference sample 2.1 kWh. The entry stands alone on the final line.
64394 kWh
